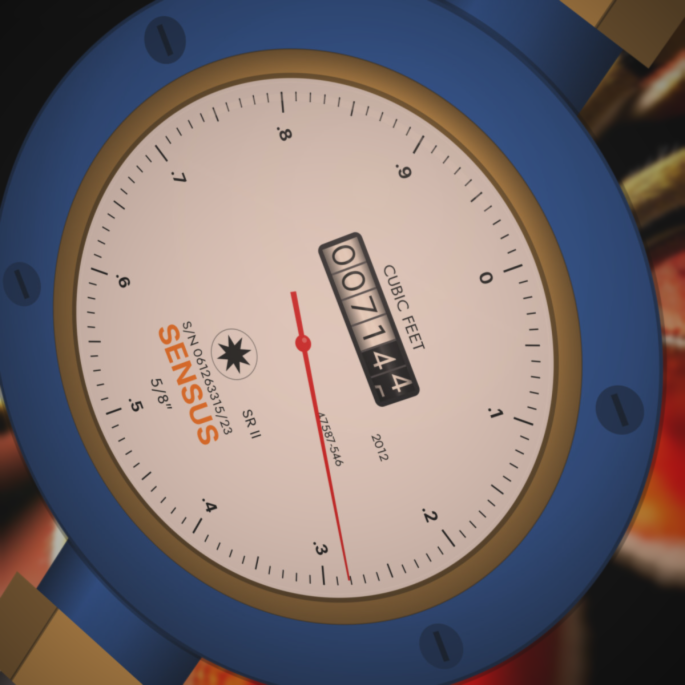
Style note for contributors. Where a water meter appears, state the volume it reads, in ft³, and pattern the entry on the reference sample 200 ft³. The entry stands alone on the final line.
7144.28 ft³
